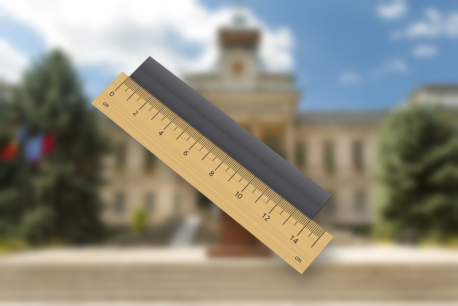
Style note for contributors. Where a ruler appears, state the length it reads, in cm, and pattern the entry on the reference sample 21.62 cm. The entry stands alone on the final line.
14 cm
